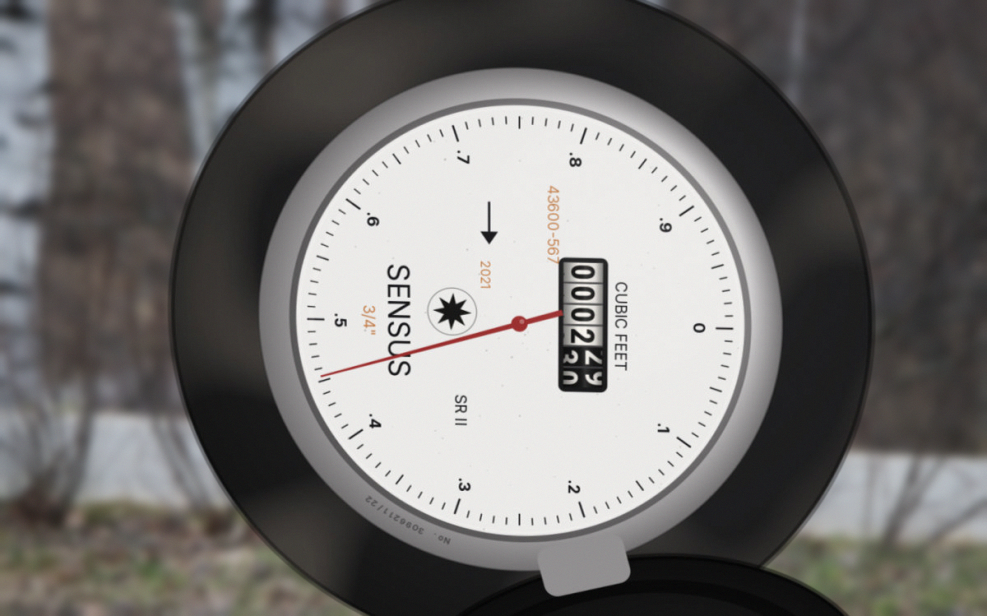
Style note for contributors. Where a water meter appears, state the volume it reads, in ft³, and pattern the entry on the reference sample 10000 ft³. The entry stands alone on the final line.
229.45 ft³
